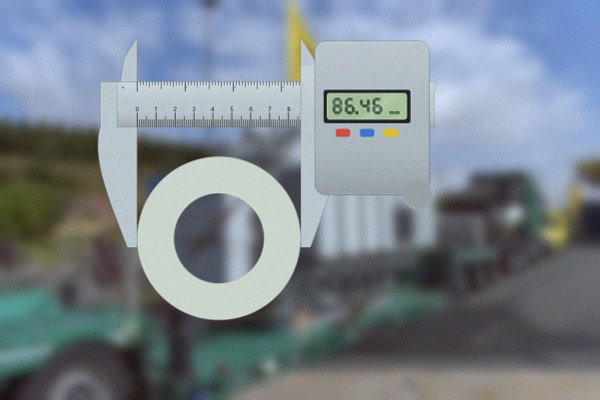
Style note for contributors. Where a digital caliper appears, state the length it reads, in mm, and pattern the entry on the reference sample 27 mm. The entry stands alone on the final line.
86.46 mm
